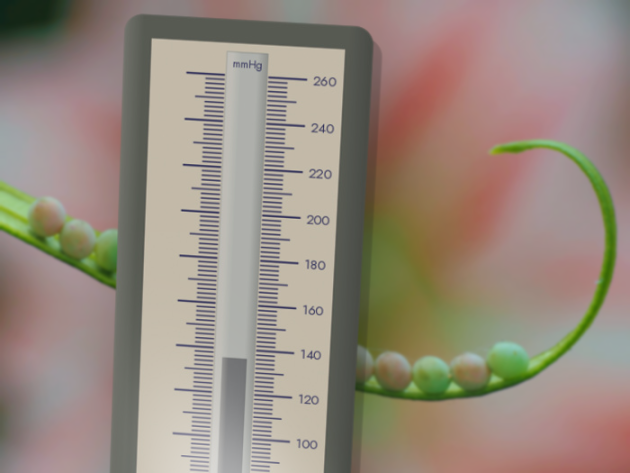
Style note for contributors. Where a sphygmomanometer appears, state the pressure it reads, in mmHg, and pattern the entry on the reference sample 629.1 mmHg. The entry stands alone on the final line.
136 mmHg
